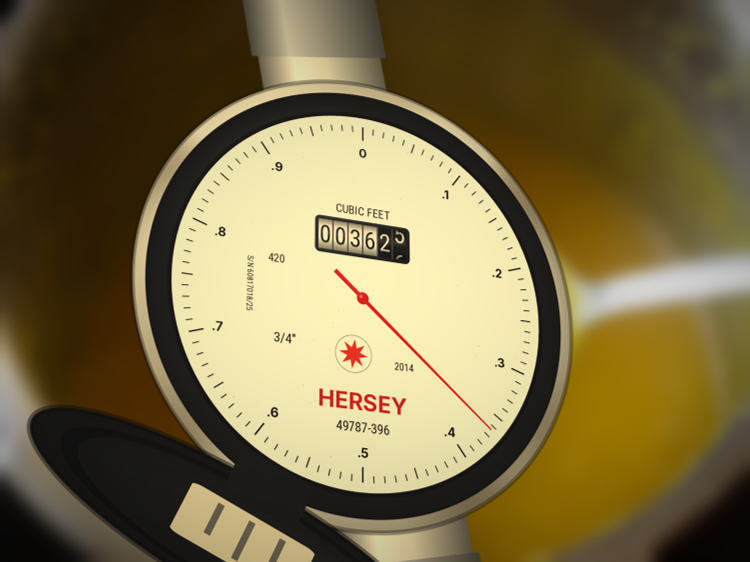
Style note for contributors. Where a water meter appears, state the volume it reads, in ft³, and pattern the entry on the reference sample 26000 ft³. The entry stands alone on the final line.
3625.36 ft³
